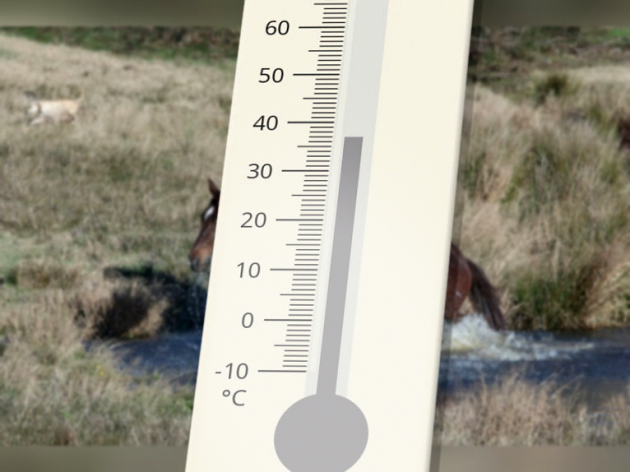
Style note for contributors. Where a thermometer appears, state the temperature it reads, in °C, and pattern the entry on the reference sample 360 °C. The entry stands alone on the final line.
37 °C
